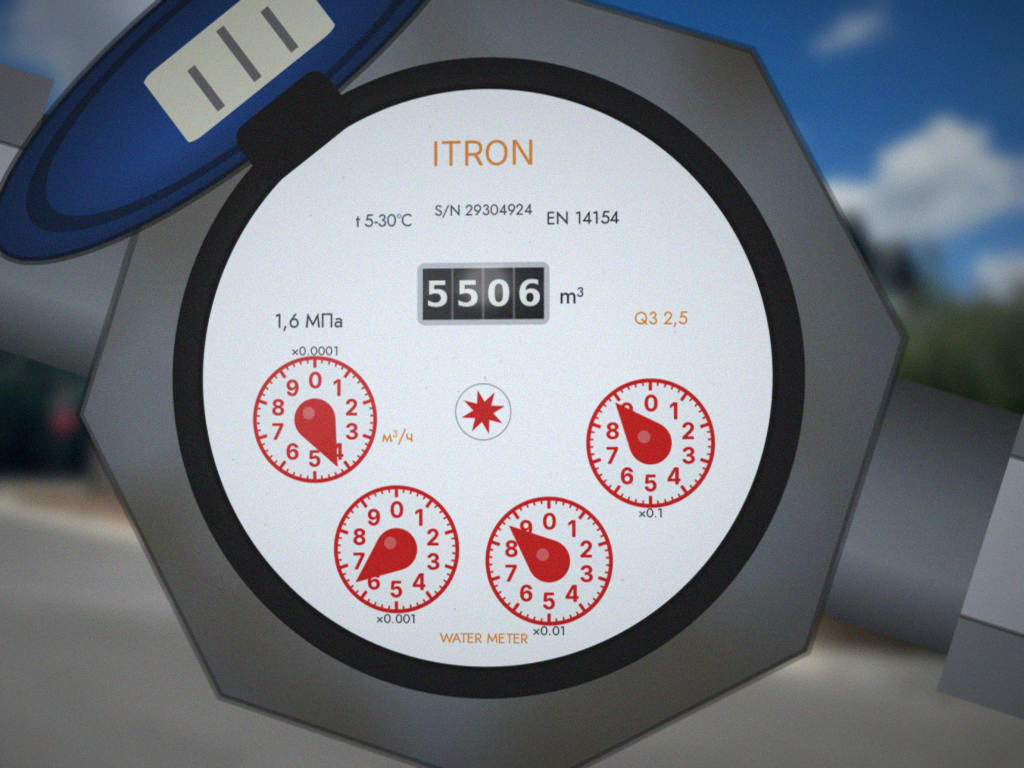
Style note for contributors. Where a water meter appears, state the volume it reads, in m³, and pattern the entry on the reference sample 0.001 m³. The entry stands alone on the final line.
5506.8864 m³
